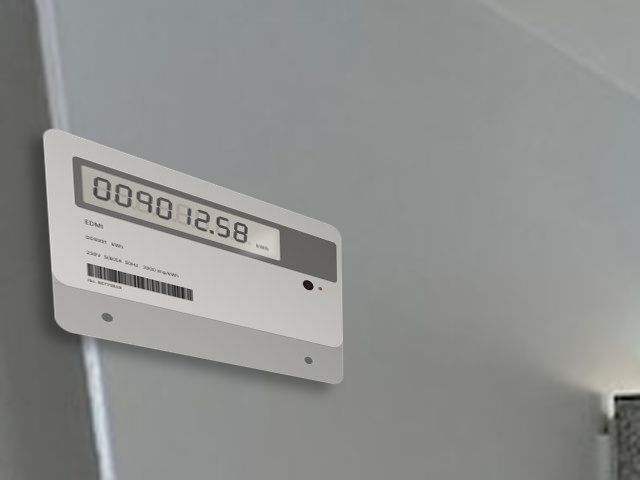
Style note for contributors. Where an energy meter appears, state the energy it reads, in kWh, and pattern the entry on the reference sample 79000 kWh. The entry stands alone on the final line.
9012.58 kWh
